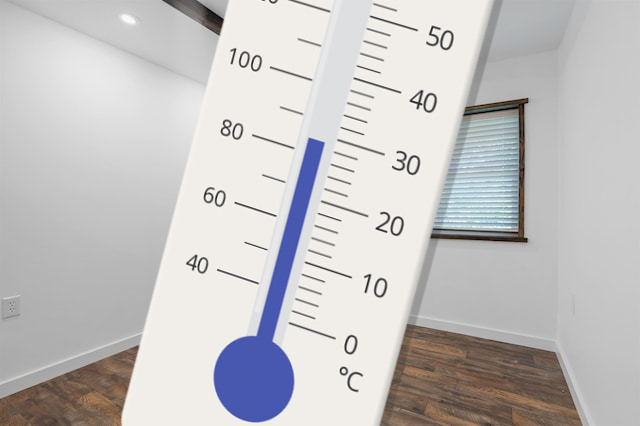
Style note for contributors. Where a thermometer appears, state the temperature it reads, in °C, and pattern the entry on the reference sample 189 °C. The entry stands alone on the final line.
29 °C
